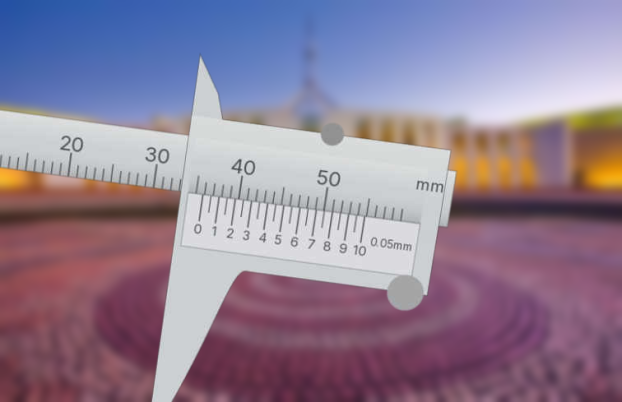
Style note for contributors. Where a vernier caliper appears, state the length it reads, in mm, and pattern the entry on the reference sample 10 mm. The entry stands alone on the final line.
35.8 mm
